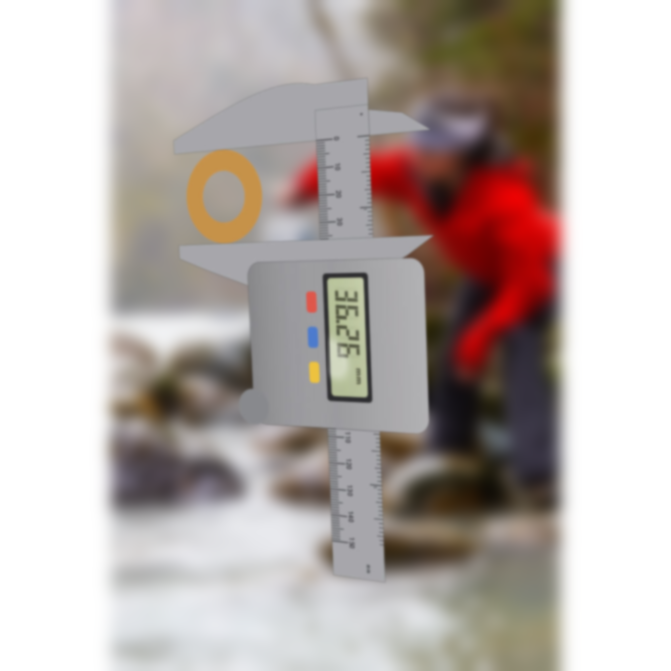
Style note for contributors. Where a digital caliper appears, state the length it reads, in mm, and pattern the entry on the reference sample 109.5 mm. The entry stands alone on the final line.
36.26 mm
